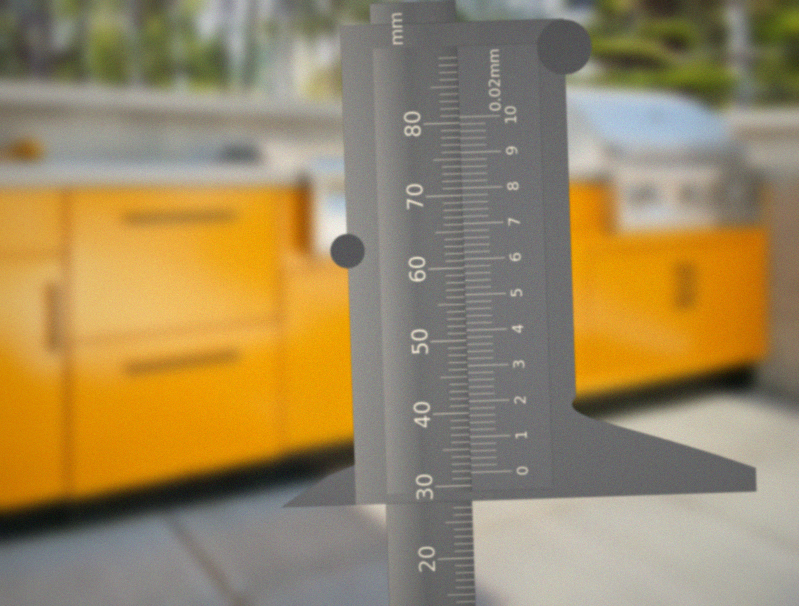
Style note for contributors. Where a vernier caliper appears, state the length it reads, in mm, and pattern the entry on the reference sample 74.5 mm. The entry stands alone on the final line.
31.8 mm
